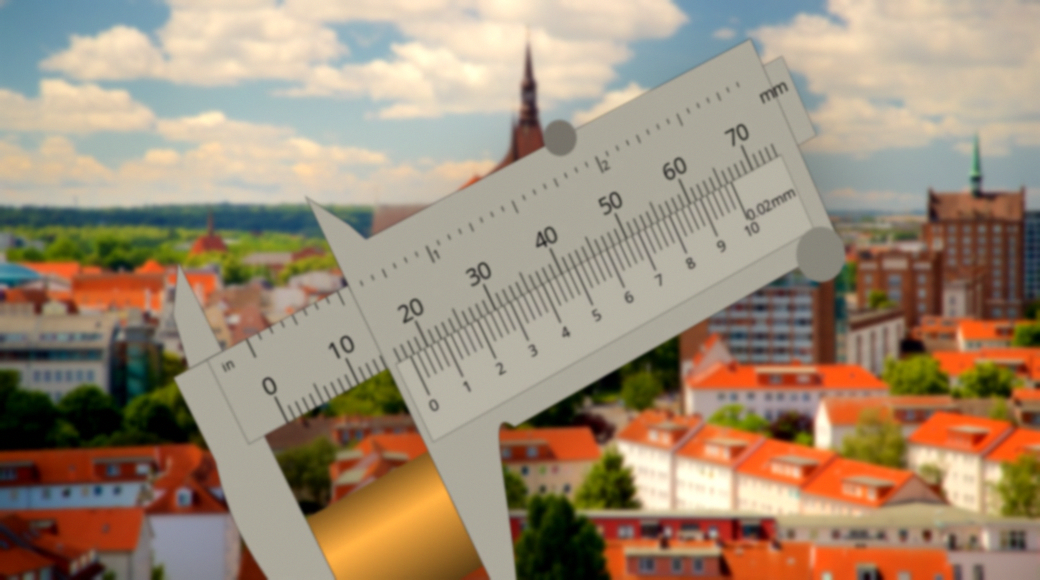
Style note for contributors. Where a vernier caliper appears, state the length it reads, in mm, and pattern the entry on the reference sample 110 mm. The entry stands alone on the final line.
17.5 mm
